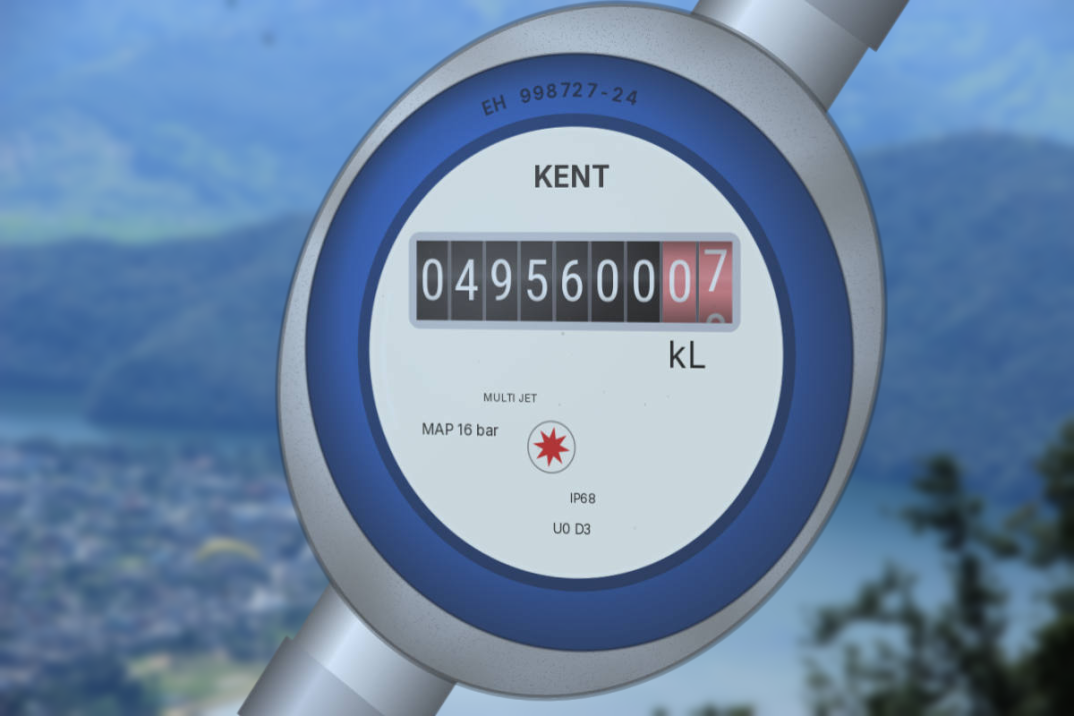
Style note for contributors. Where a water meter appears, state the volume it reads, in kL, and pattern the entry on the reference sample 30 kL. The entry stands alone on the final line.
495600.07 kL
